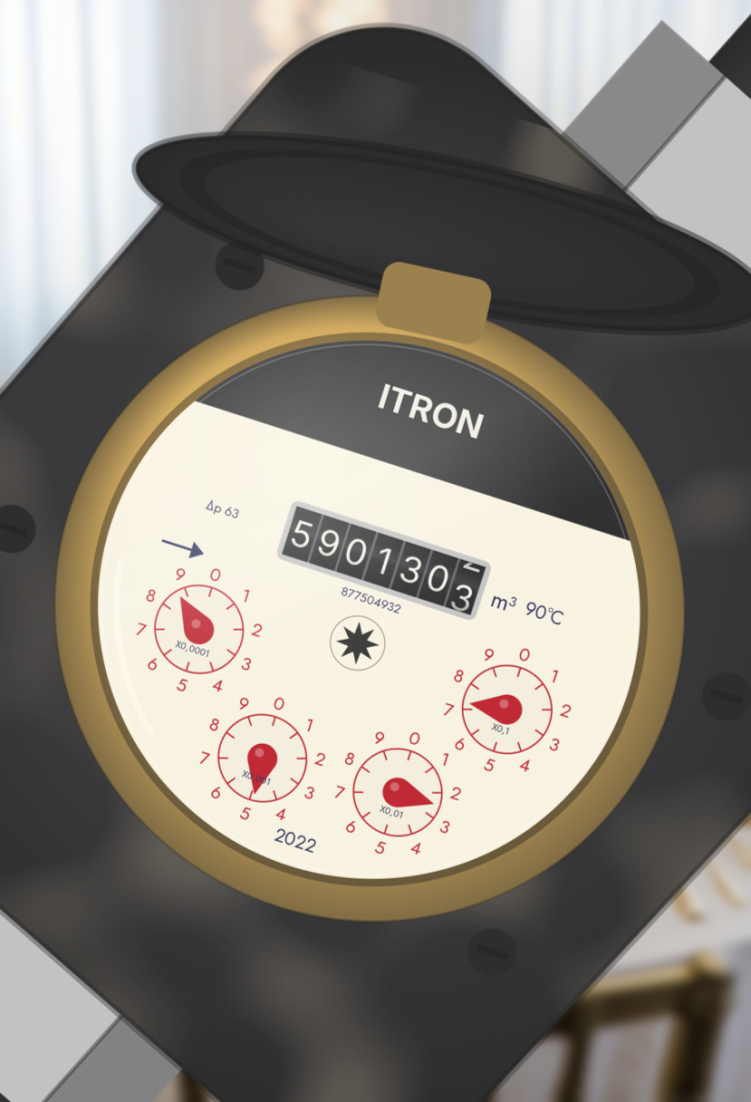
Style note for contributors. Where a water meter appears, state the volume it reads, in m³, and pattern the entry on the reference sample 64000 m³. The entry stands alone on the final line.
5901302.7248 m³
